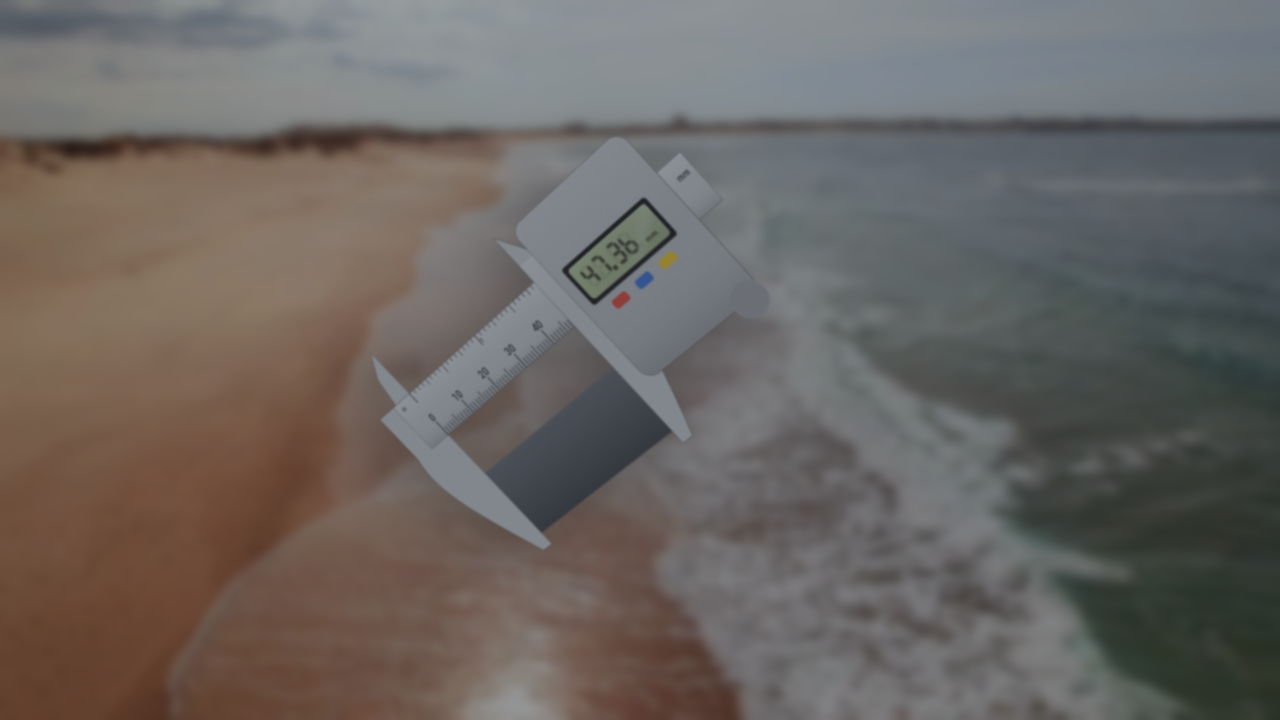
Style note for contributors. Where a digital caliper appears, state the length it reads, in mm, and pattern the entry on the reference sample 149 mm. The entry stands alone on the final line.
47.36 mm
